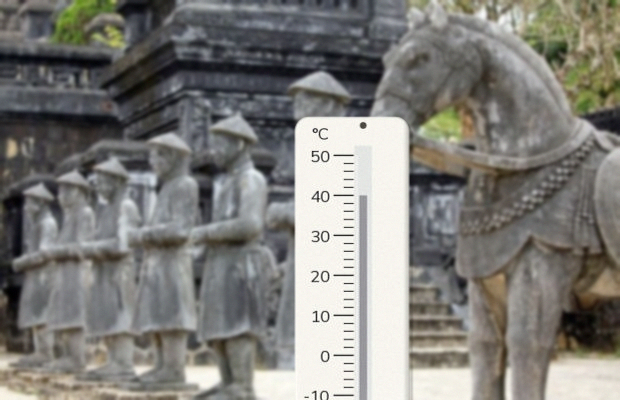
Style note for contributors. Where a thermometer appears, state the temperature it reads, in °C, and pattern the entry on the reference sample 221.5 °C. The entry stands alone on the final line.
40 °C
